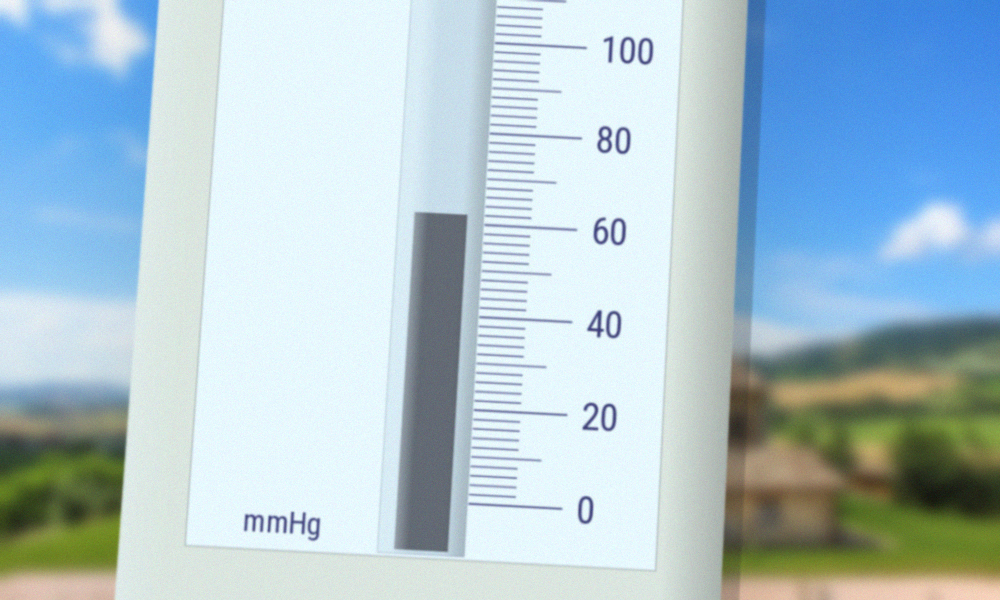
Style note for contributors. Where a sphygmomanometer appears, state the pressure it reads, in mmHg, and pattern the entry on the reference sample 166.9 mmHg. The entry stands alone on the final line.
62 mmHg
